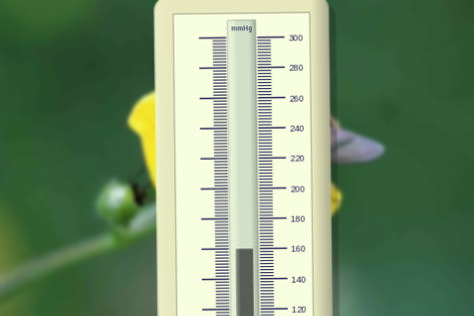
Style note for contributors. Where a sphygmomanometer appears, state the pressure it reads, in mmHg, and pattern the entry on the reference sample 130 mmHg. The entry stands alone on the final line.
160 mmHg
